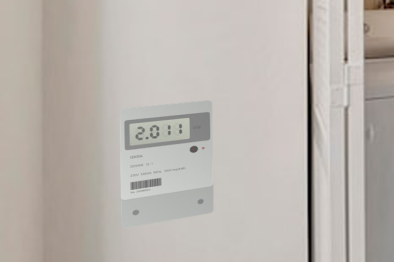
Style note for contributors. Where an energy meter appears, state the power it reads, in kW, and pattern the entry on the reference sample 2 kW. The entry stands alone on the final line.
2.011 kW
